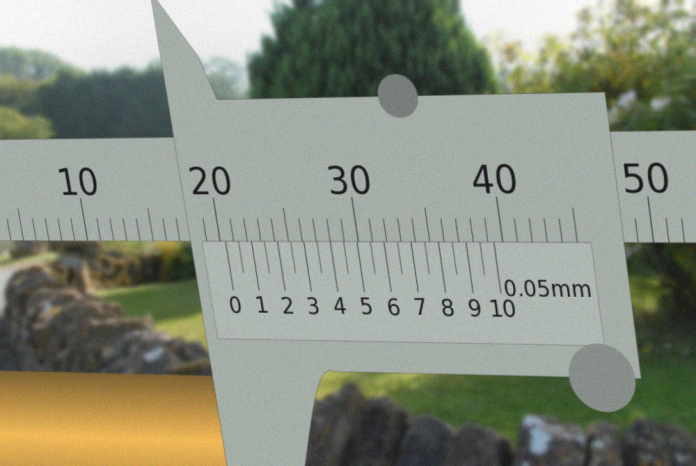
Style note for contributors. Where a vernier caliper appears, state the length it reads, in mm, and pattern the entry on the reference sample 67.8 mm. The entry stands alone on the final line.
20.4 mm
